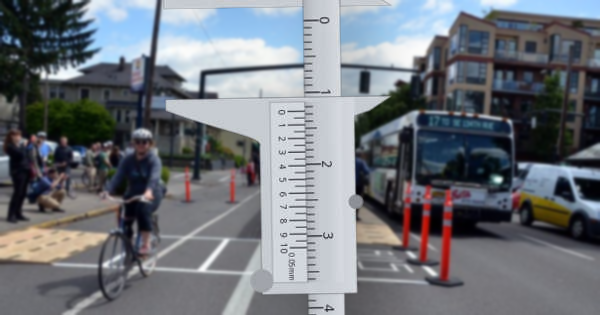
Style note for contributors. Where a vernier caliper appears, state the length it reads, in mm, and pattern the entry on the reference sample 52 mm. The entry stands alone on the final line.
12.6 mm
